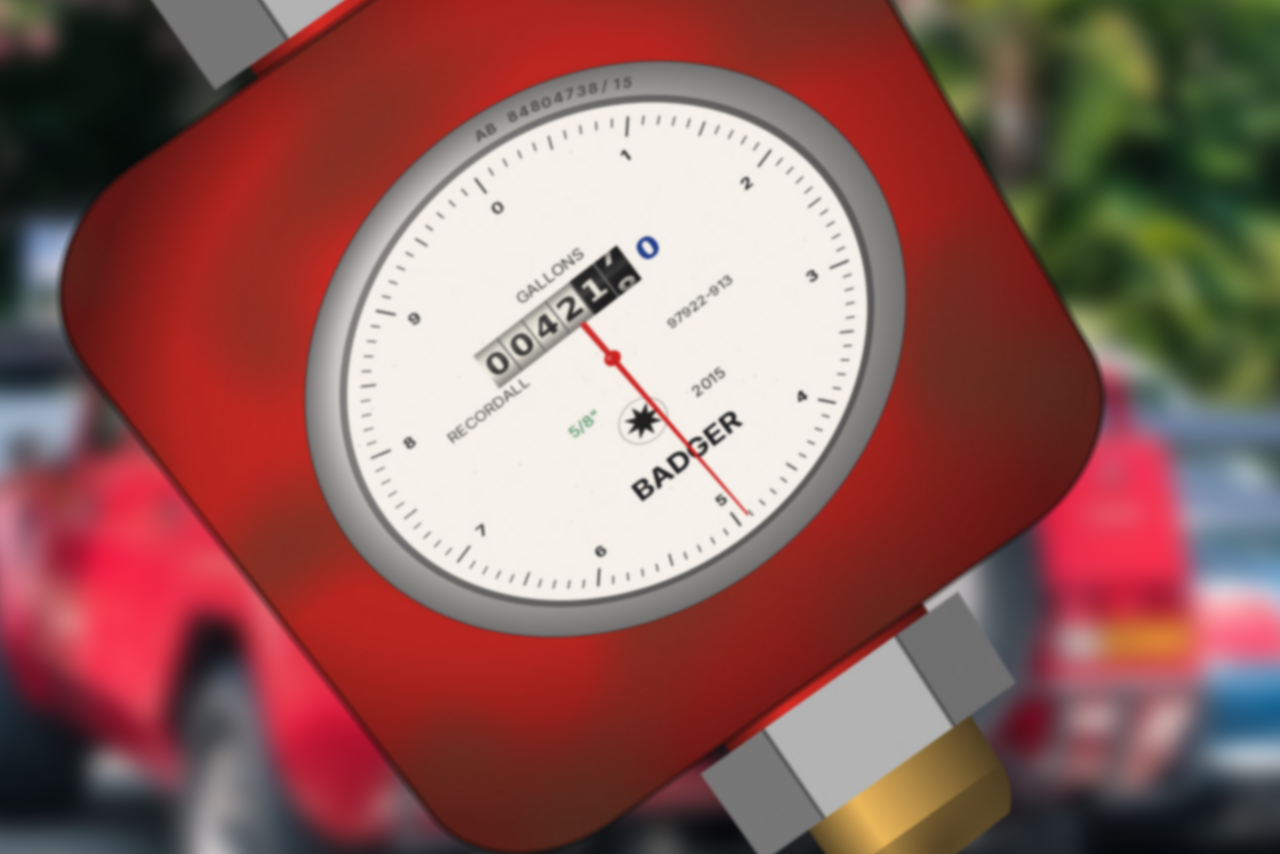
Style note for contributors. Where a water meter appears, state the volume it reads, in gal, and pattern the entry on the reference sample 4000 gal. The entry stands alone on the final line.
42174.9 gal
